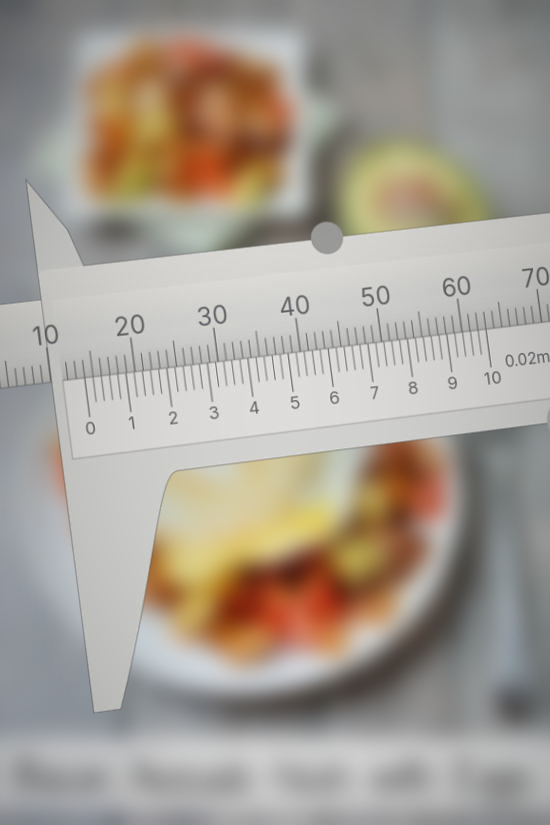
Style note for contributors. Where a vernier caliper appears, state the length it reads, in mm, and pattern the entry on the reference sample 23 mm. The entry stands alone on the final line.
14.0 mm
